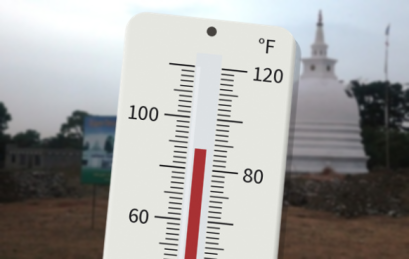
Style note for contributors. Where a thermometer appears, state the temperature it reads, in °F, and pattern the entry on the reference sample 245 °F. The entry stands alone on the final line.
88 °F
